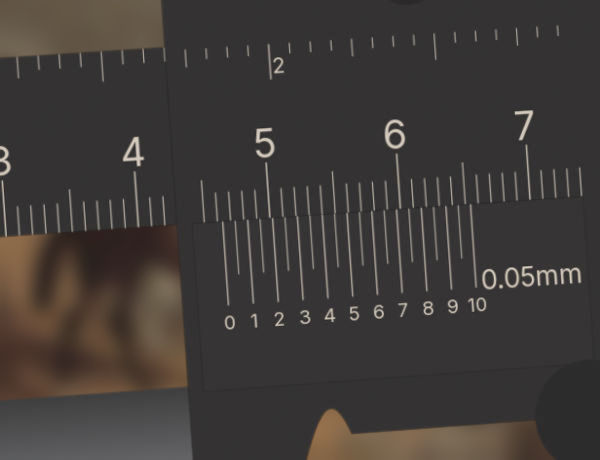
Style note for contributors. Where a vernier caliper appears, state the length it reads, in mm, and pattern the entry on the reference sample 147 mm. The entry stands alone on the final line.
46.4 mm
